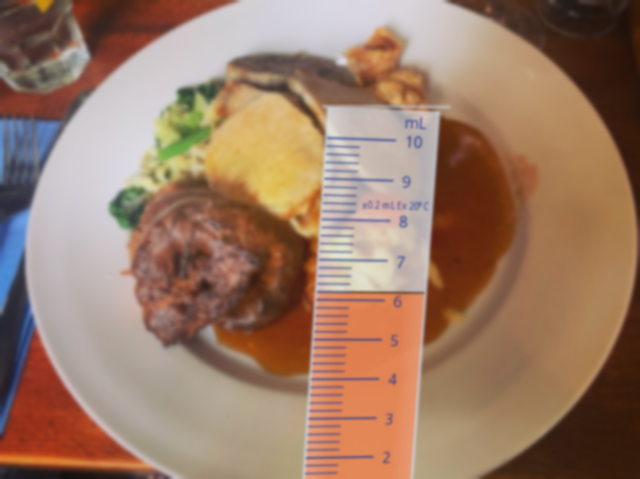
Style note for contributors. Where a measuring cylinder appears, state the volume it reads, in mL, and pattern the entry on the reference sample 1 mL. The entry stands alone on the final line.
6.2 mL
